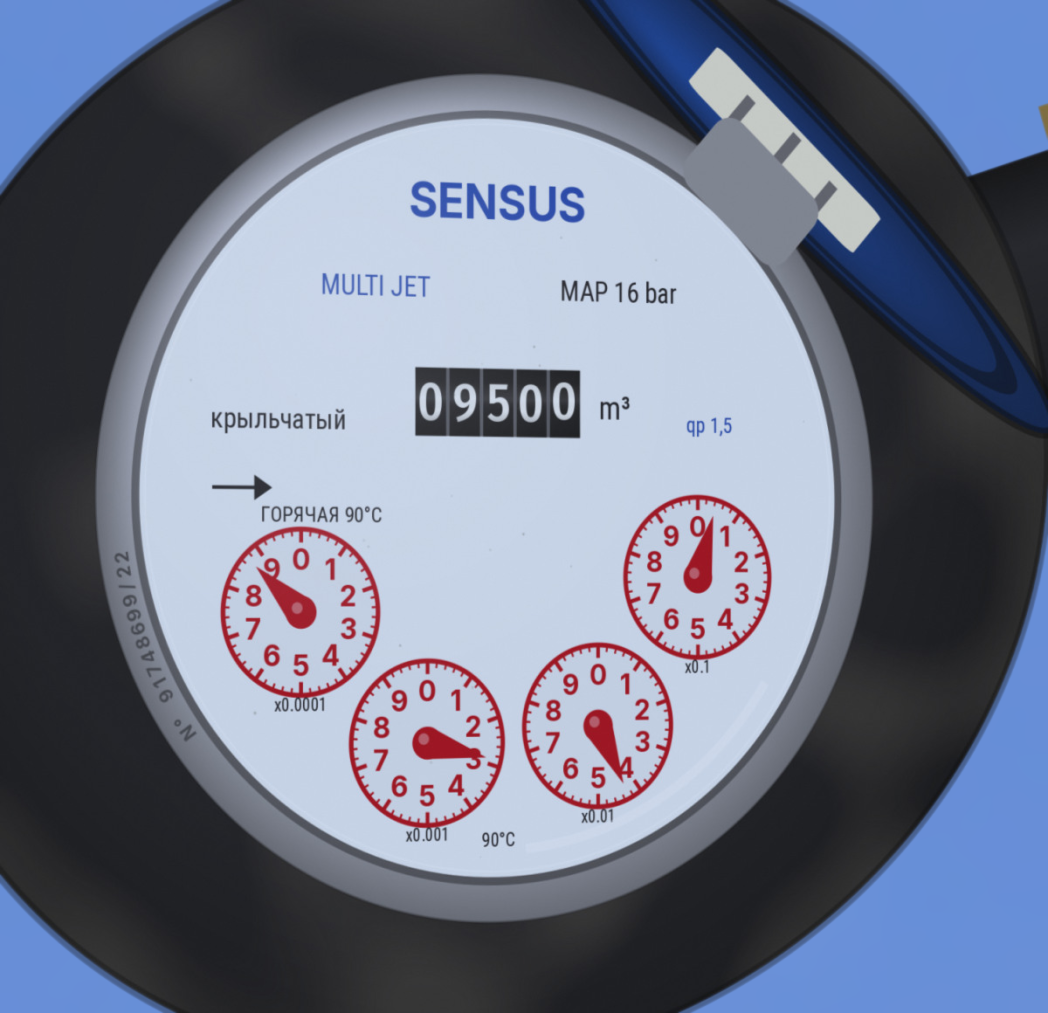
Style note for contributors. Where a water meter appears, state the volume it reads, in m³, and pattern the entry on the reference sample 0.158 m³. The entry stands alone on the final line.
9500.0428 m³
